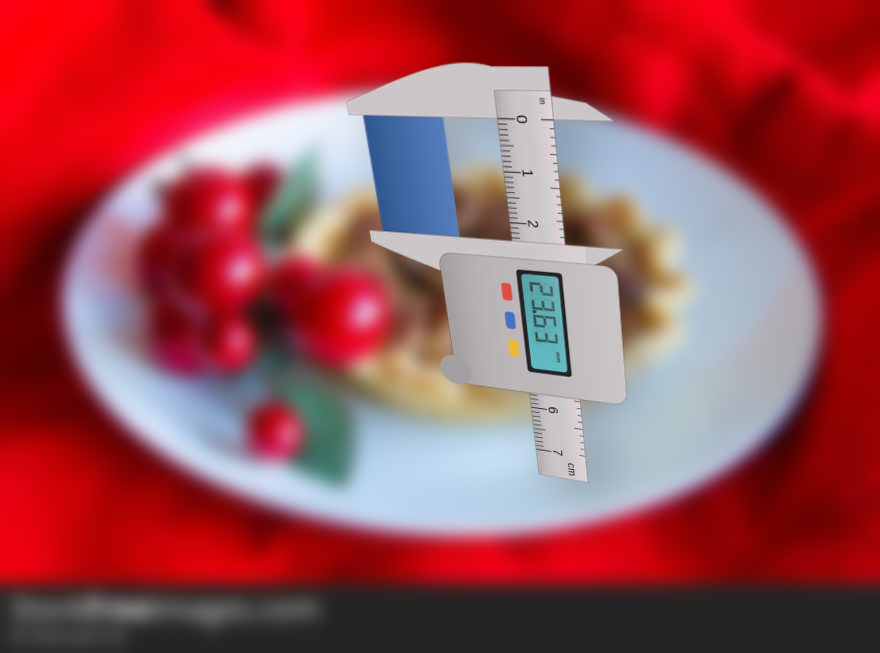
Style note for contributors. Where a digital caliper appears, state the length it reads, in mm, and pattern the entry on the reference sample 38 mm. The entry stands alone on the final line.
23.63 mm
